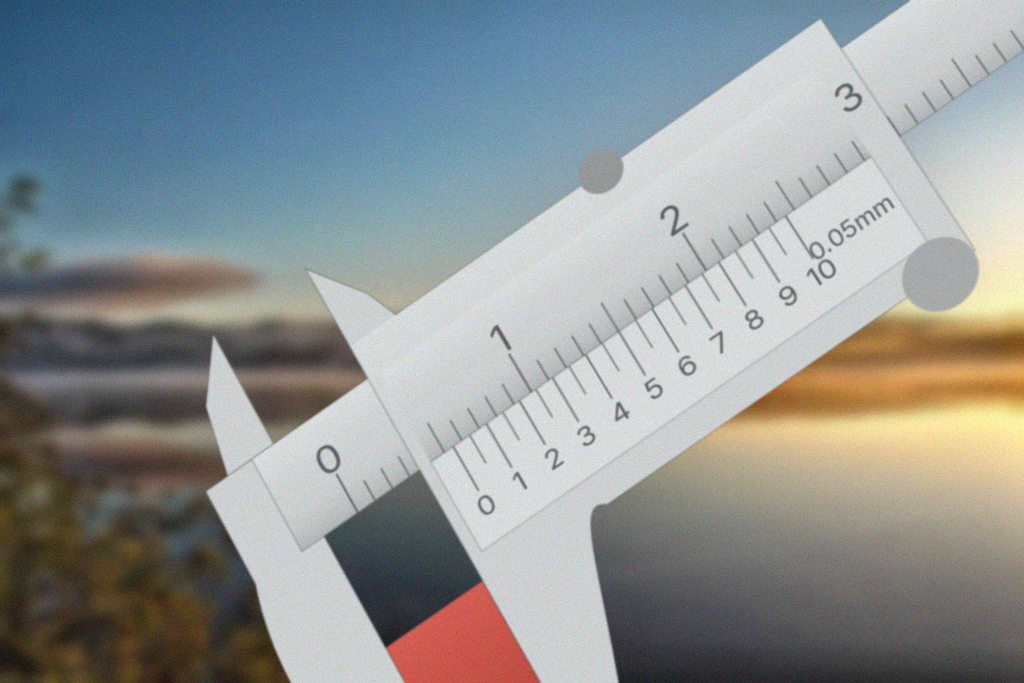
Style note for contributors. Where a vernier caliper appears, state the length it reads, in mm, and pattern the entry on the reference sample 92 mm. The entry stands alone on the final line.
5.5 mm
